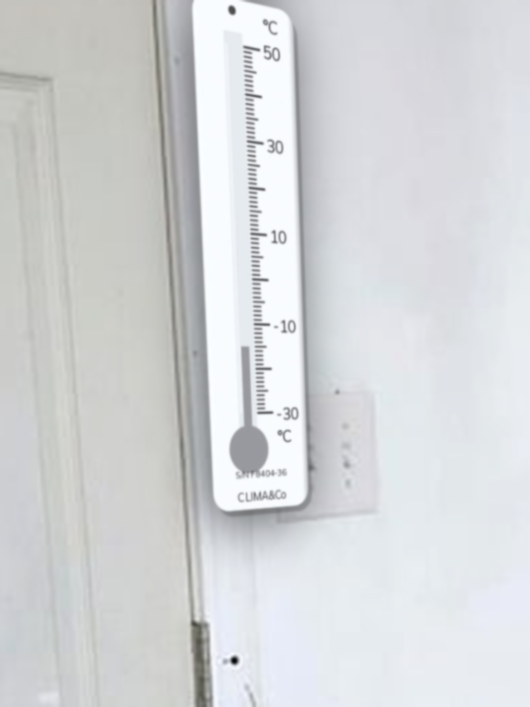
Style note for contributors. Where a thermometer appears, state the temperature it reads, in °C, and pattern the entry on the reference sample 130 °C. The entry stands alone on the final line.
-15 °C
